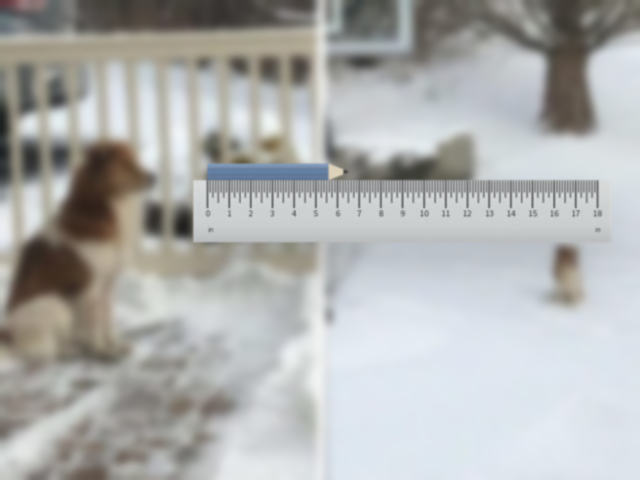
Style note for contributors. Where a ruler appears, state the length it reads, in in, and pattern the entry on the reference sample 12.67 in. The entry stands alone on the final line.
6.5 in
